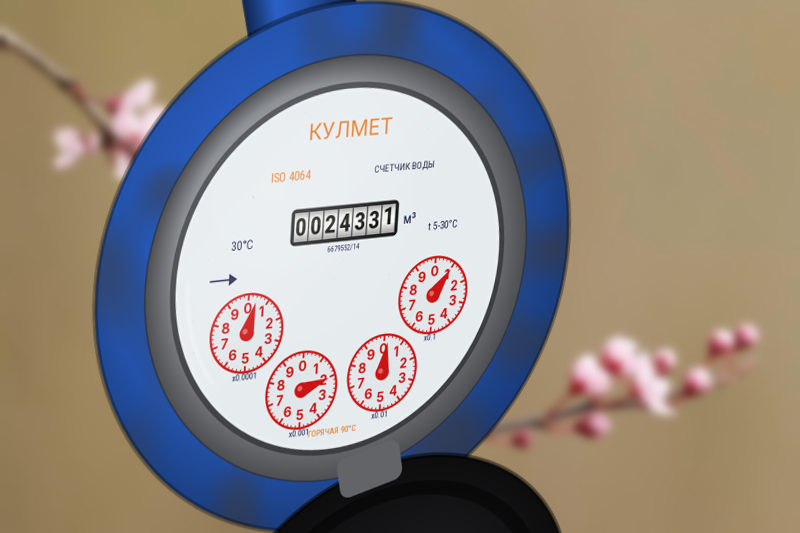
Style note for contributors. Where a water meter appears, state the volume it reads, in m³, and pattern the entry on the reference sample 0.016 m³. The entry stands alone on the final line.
24331.1020 m³
